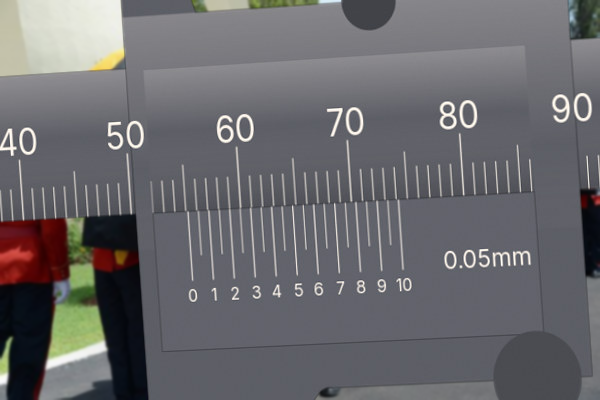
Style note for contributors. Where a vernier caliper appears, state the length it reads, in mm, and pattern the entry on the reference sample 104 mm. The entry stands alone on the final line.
55.2 mm
